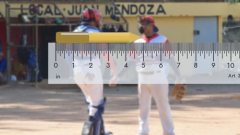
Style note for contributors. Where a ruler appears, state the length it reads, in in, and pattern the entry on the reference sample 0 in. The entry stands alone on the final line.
5 in
